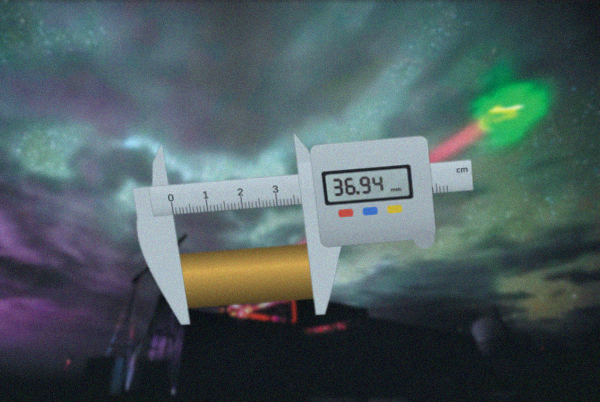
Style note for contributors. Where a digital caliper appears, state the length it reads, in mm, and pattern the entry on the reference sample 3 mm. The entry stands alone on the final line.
36.94 mm
